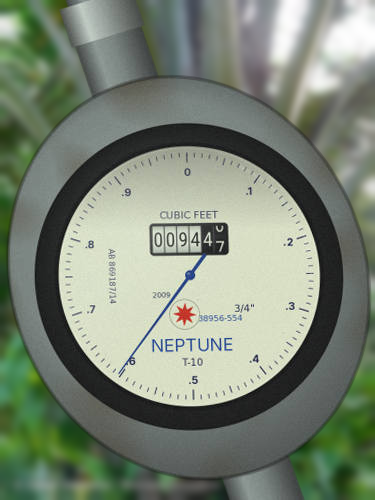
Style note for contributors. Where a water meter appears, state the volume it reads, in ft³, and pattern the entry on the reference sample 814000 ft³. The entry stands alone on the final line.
9446.60 ft³
